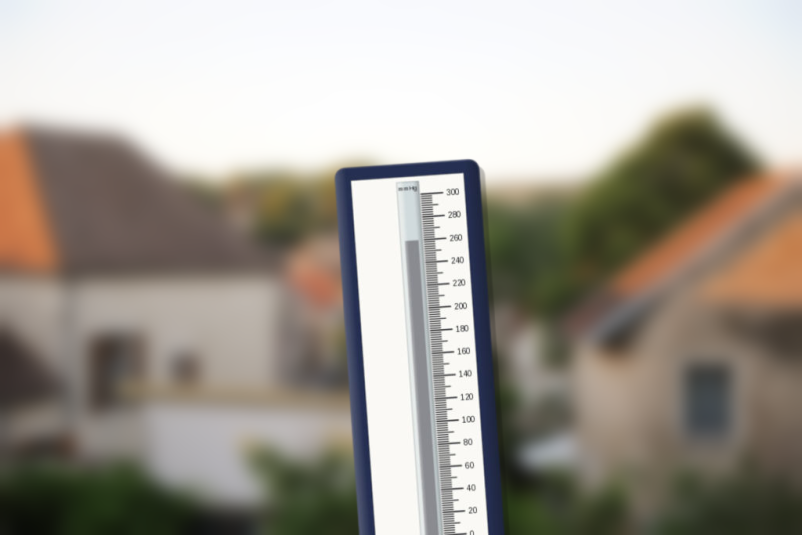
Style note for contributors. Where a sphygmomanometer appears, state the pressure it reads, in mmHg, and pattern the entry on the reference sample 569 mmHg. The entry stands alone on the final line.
260 mmHg
